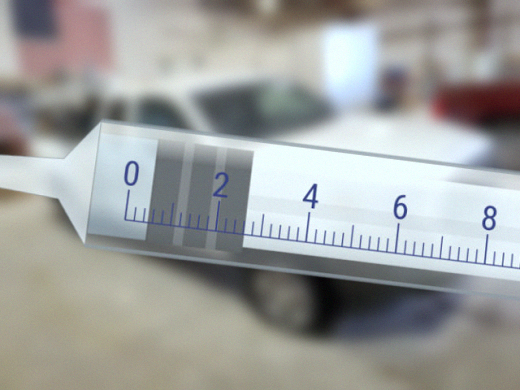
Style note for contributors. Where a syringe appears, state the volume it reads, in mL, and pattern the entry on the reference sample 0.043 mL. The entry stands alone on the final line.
0.5 mL
